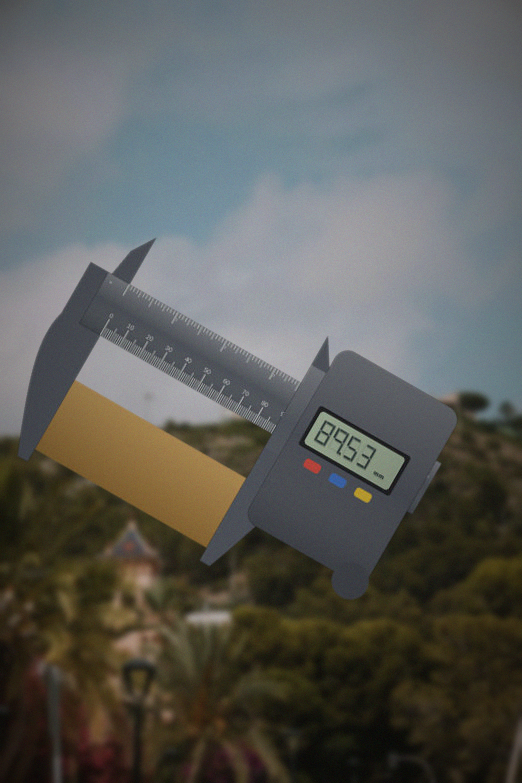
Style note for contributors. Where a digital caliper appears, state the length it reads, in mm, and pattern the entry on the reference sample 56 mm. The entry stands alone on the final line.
89.53 mm
